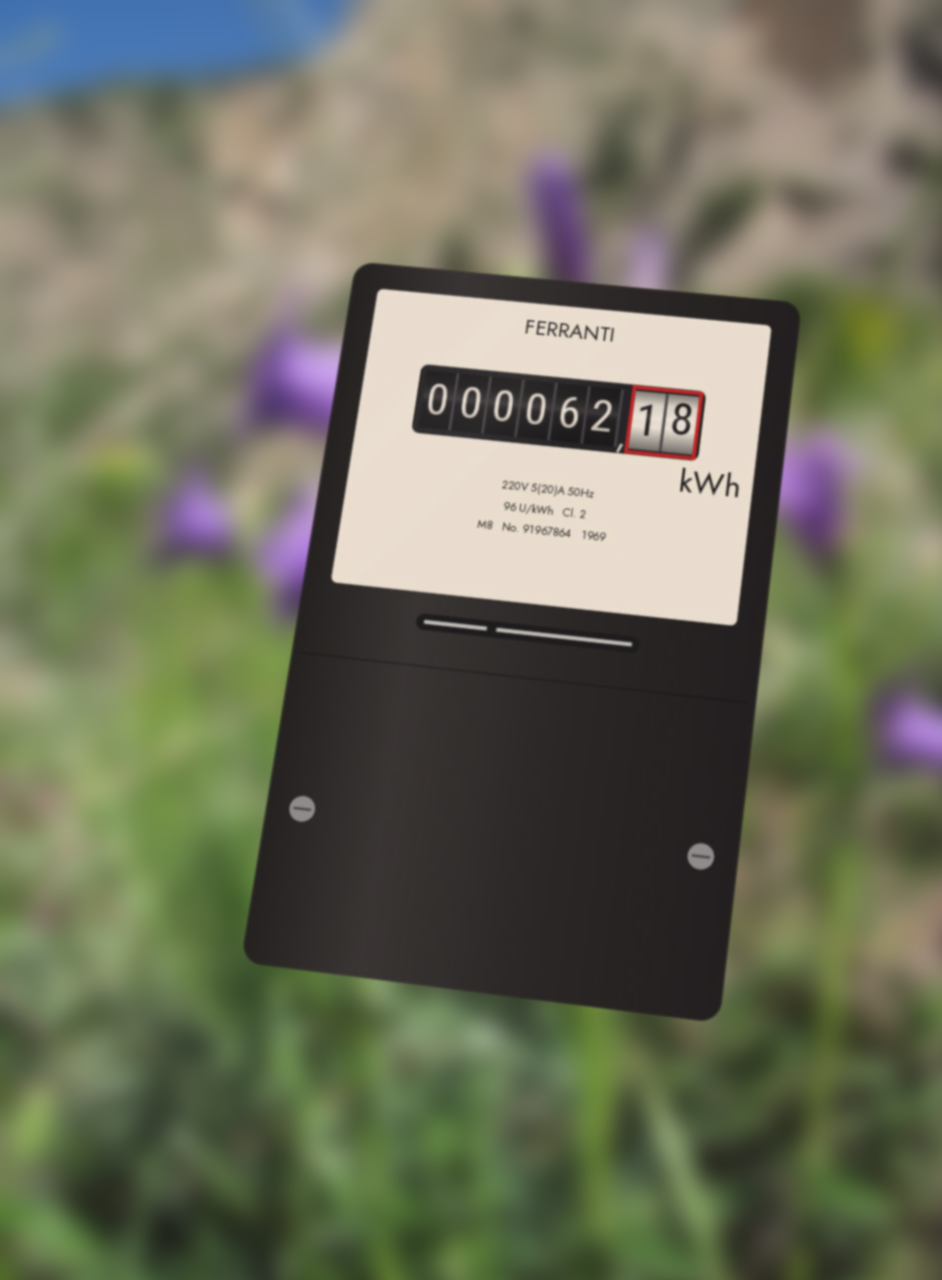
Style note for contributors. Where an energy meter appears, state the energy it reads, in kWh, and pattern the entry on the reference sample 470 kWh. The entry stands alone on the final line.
62.18 kWh
